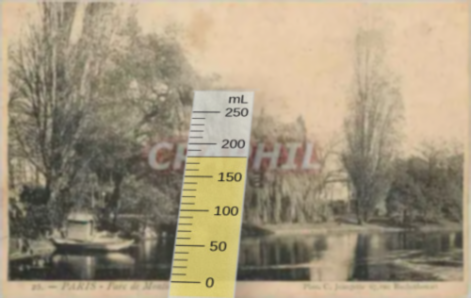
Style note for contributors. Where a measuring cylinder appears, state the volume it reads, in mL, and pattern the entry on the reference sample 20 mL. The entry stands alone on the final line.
180 mL
